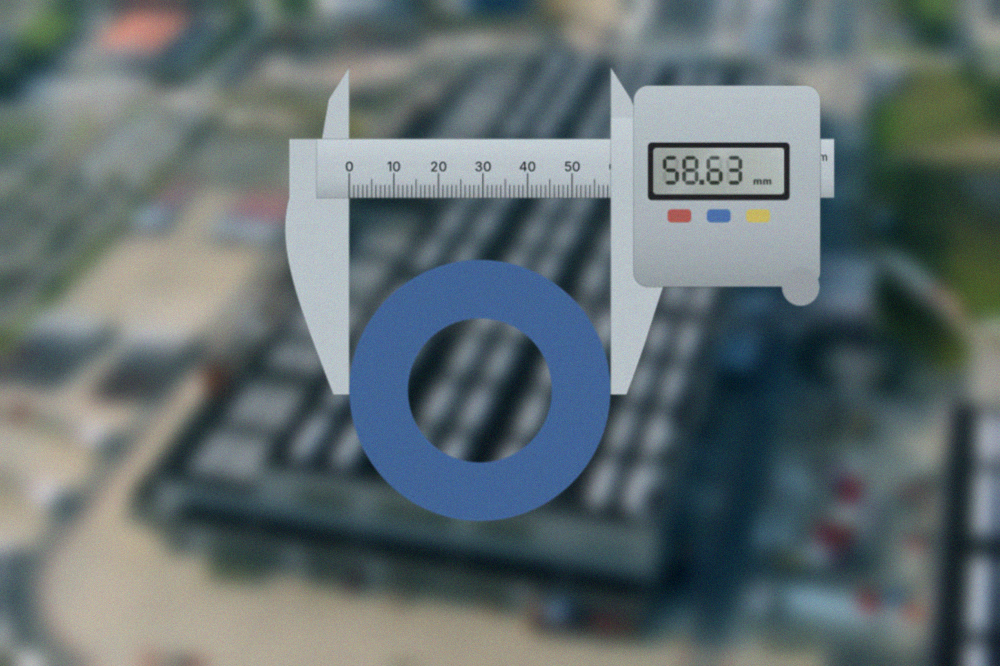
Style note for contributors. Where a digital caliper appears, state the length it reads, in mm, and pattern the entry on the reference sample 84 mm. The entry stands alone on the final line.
58.63 mm
